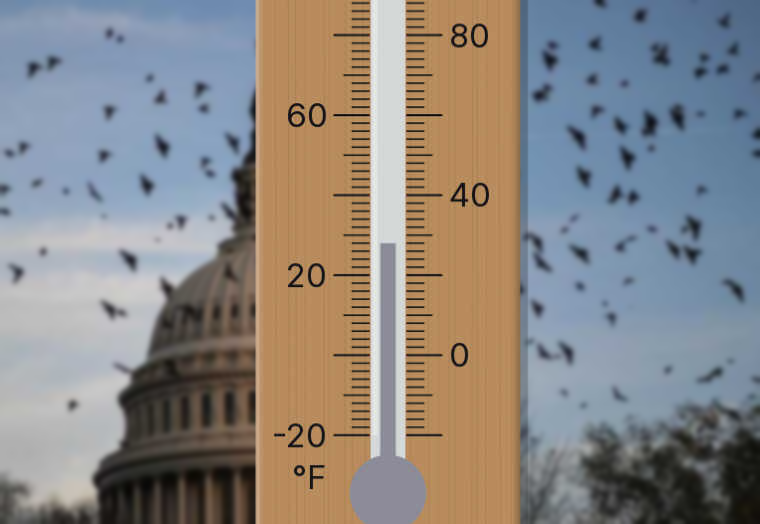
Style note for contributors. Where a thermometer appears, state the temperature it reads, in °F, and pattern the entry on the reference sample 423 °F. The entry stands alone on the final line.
28 °F
